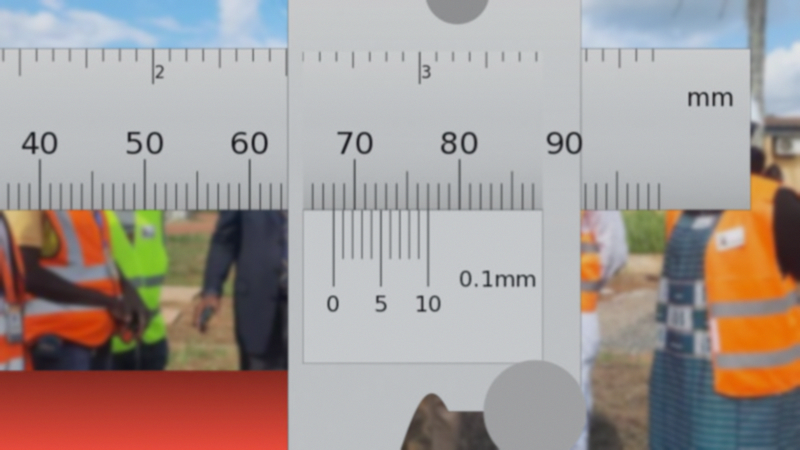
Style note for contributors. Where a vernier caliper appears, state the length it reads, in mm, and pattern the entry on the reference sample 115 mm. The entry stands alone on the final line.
68.0 mm
